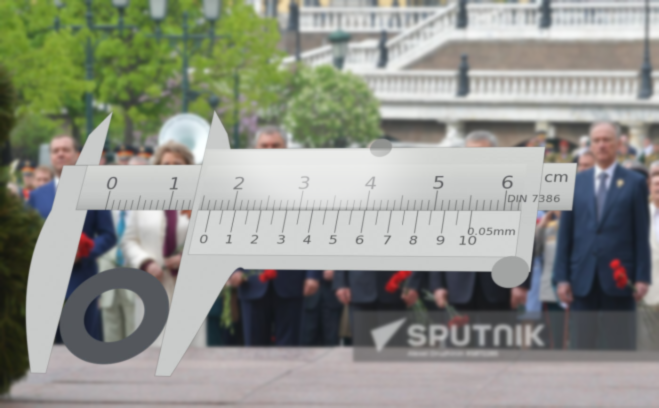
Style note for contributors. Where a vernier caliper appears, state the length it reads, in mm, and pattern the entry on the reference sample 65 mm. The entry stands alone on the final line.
16.4 mm
